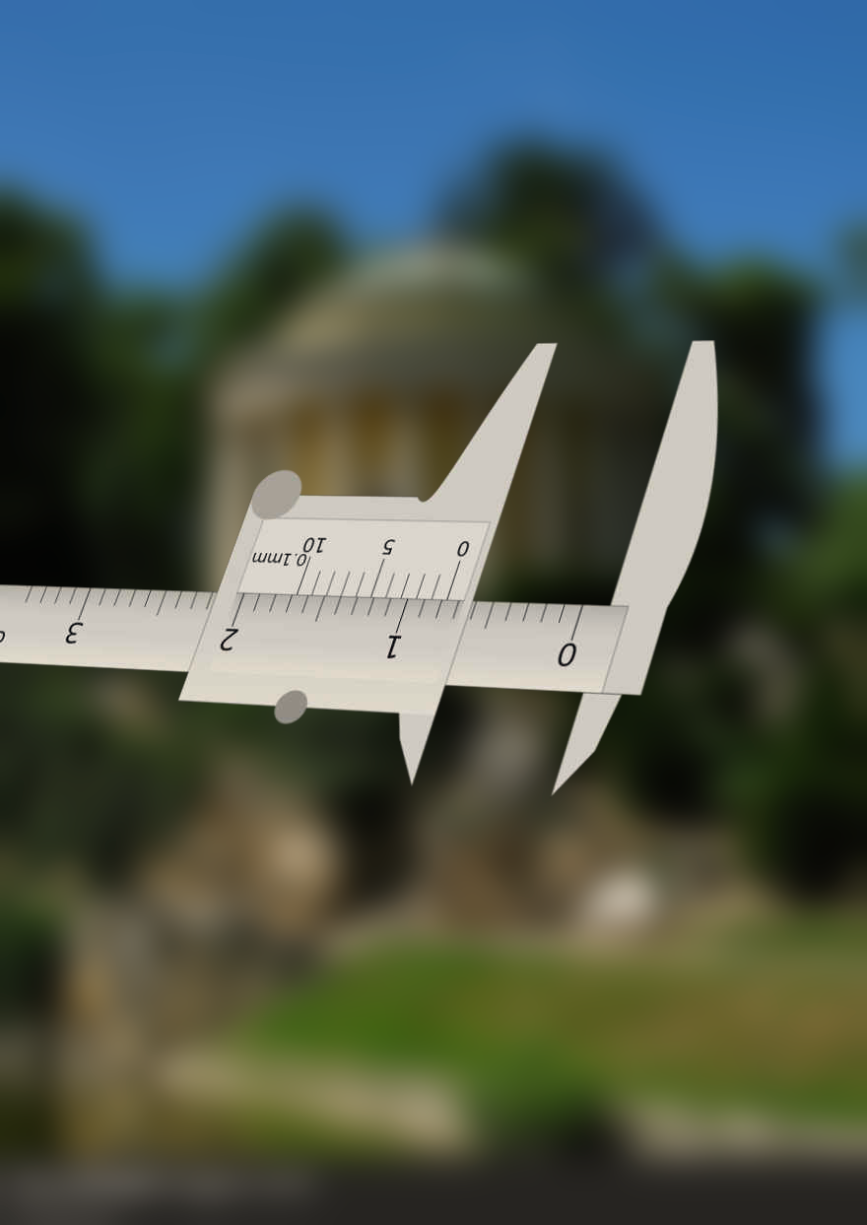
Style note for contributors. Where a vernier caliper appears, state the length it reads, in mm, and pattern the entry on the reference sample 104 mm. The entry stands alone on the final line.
7.7 mm
